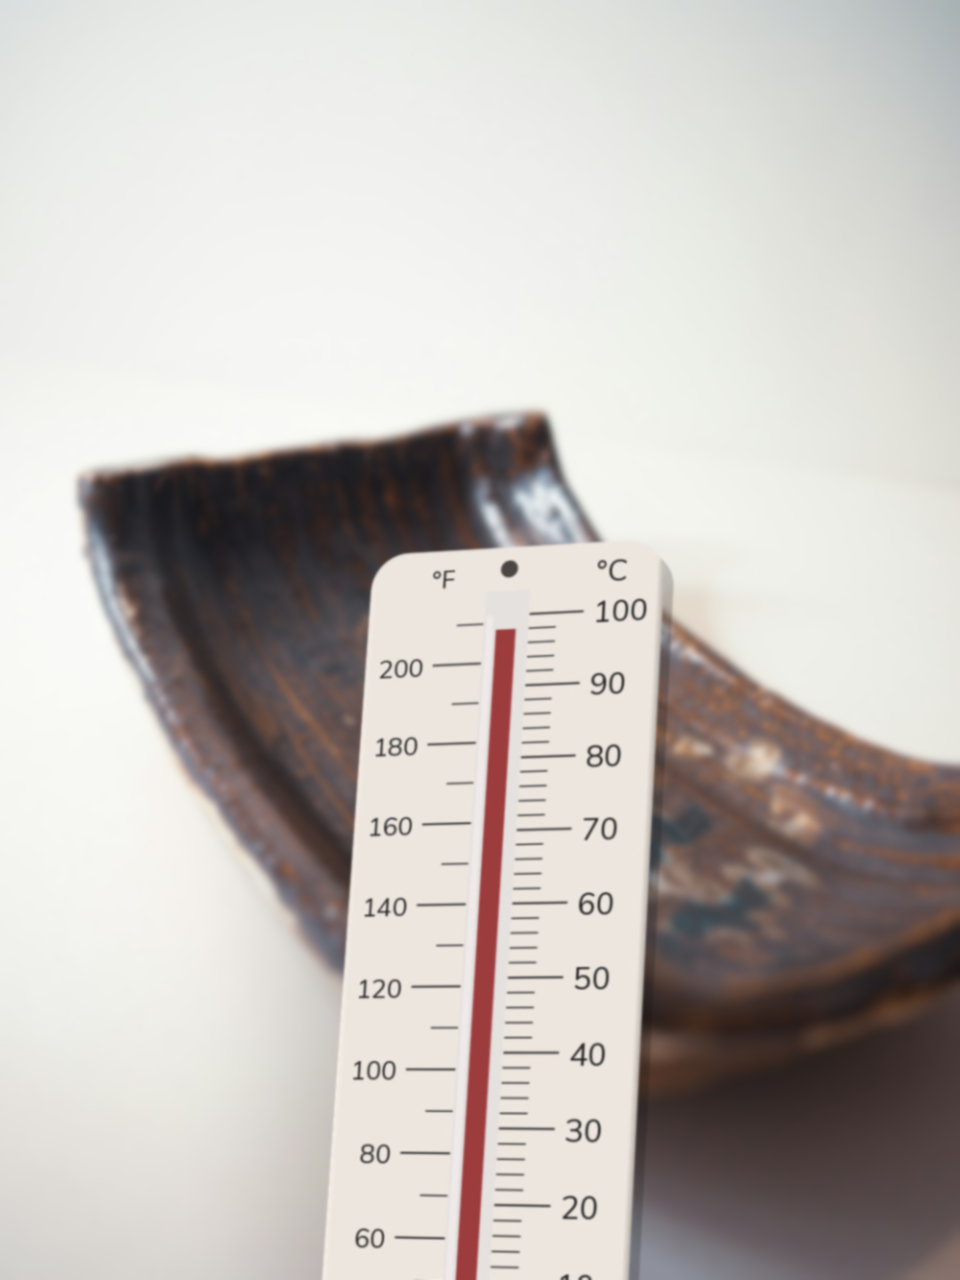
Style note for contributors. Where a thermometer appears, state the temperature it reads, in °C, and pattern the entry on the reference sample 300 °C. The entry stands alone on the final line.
98 °C
